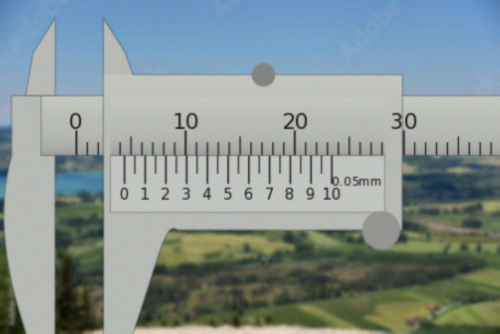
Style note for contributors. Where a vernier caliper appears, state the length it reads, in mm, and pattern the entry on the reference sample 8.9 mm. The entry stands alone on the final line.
4.4 mm
